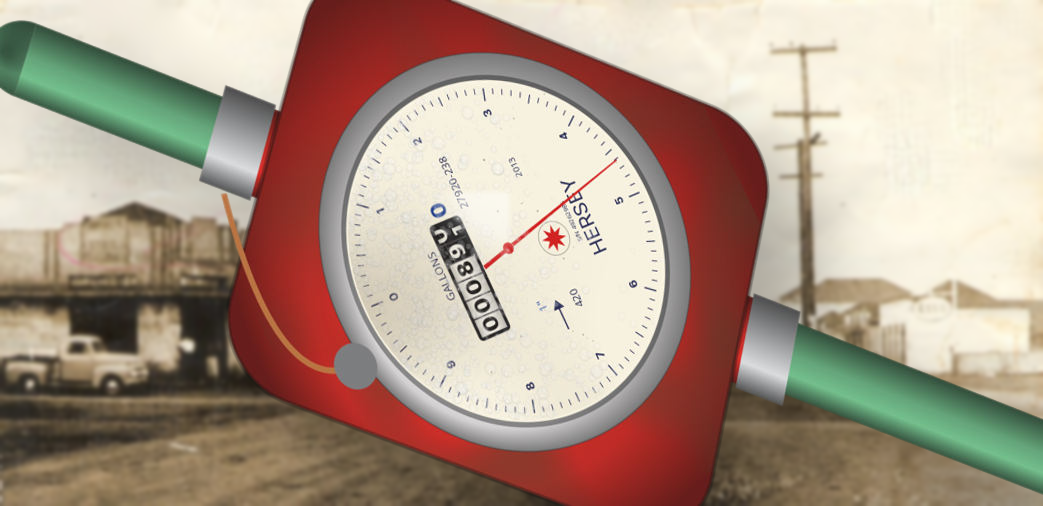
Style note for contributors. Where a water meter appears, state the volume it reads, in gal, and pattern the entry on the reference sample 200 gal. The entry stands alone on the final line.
8904.6 gal
